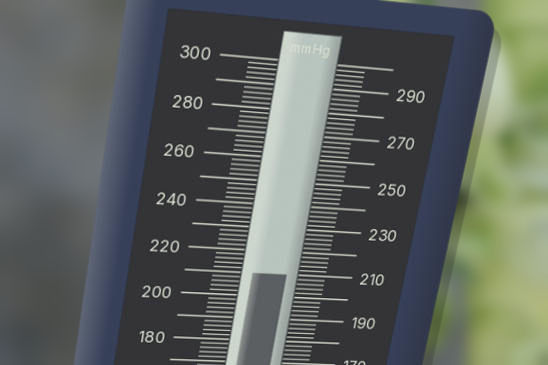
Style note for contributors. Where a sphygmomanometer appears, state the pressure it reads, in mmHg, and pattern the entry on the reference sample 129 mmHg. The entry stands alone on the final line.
210 mmHg
